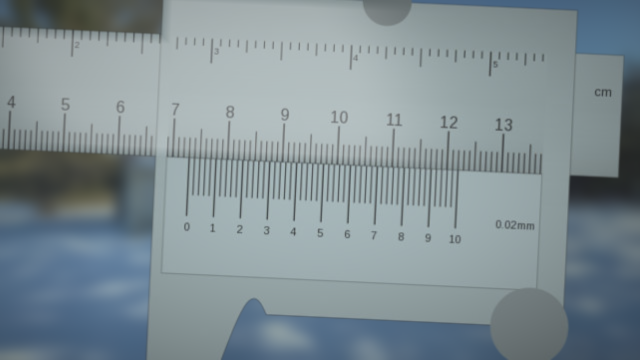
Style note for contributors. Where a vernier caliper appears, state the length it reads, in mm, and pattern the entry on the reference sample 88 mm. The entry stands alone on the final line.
73.0 mm
